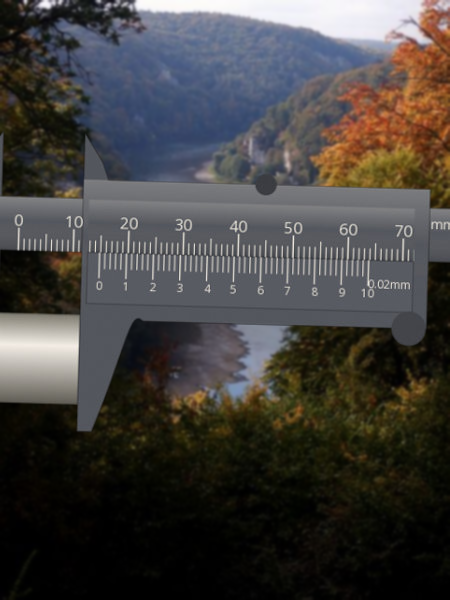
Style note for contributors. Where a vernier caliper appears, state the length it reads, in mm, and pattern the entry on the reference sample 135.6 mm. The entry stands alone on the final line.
14.8 mm
